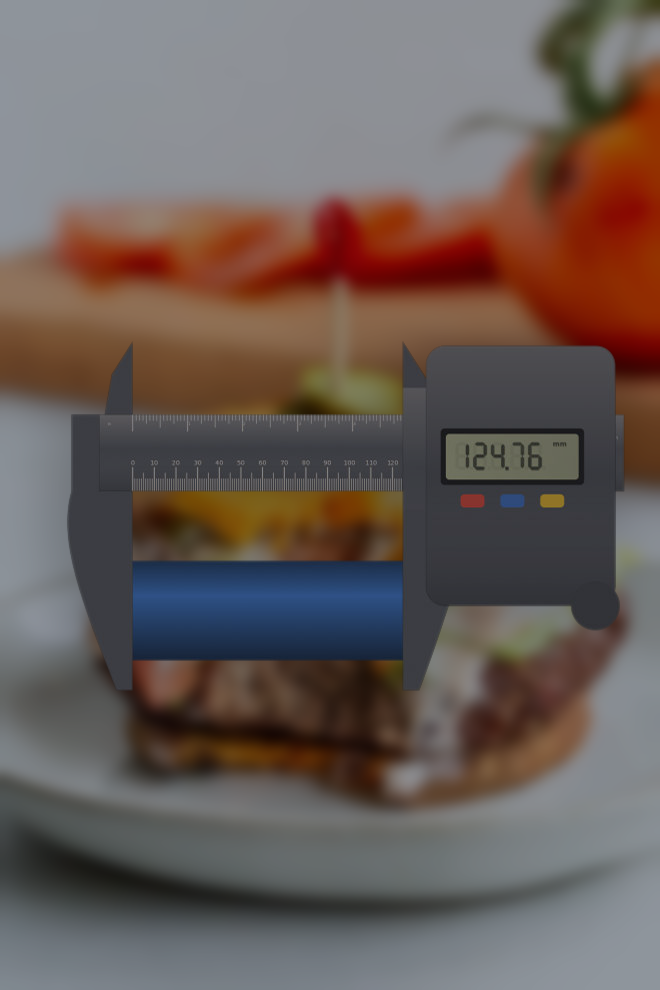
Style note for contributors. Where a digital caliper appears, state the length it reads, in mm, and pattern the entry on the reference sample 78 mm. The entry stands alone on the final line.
124.76 mm
